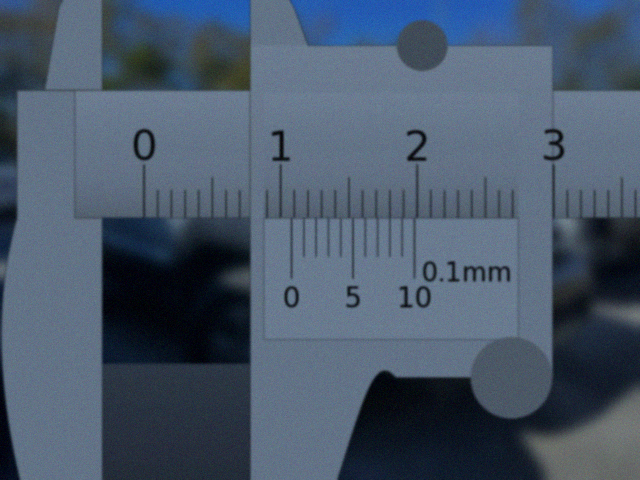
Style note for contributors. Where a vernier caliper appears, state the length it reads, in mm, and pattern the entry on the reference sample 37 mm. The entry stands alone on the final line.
10.8 mm
